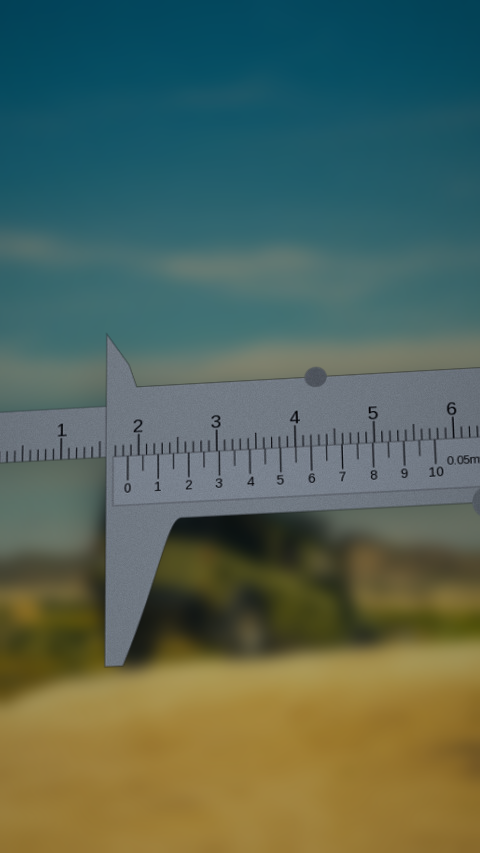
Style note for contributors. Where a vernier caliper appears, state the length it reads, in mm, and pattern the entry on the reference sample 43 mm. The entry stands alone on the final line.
18.6 mm
